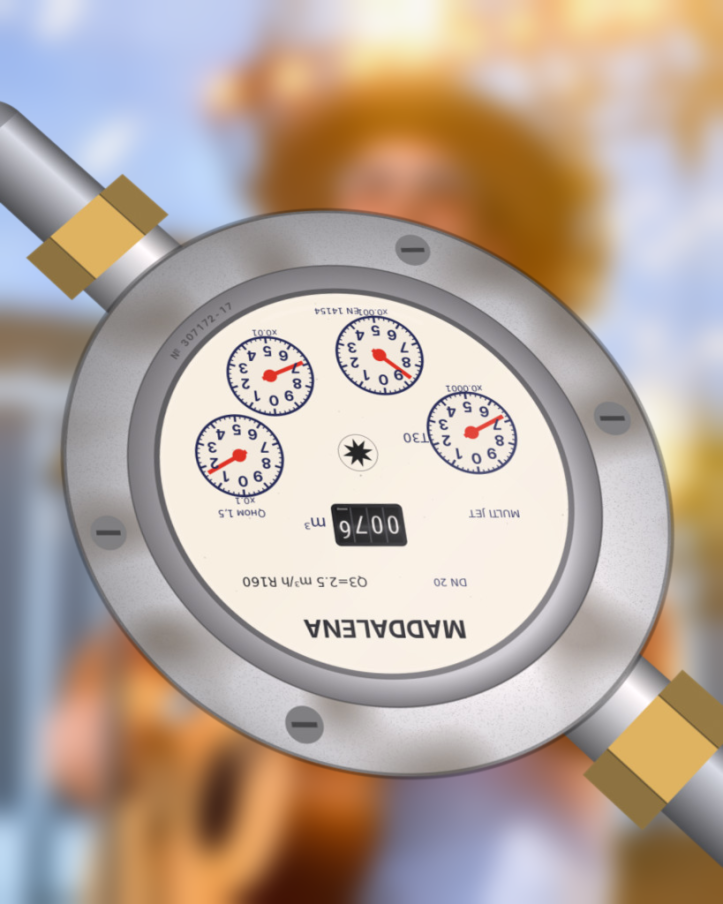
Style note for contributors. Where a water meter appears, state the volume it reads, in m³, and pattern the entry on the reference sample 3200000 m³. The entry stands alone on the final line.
76.1686 m³
